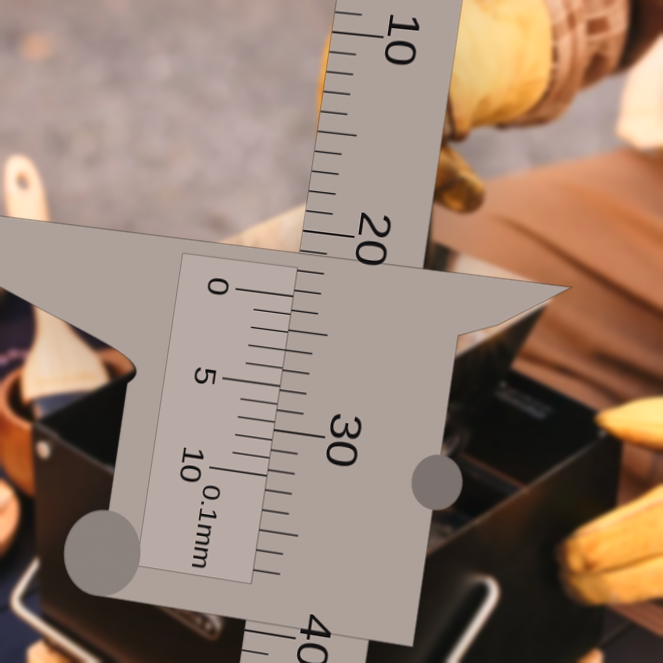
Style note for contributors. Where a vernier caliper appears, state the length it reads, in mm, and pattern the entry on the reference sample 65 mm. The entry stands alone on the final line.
23.3 mm
